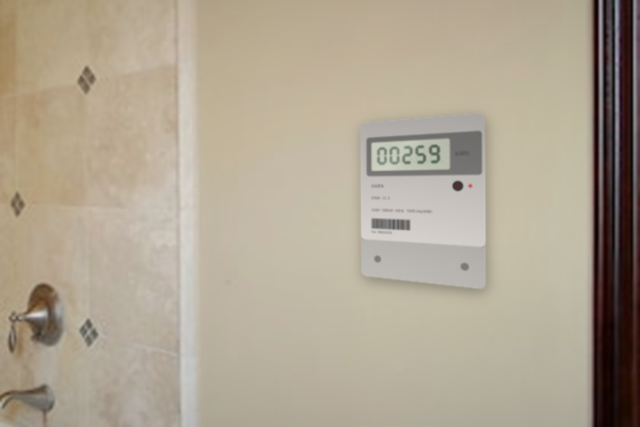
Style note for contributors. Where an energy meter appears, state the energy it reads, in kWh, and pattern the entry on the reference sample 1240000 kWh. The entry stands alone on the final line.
259 kWh
